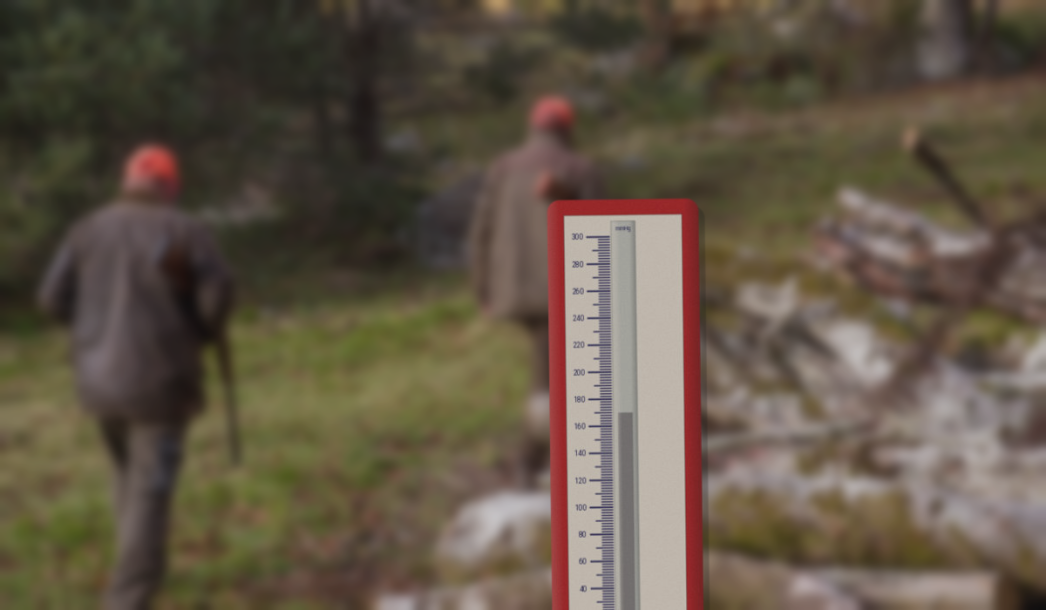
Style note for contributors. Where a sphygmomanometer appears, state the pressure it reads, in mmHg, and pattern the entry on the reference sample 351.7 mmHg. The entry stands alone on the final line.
170 mmHg
